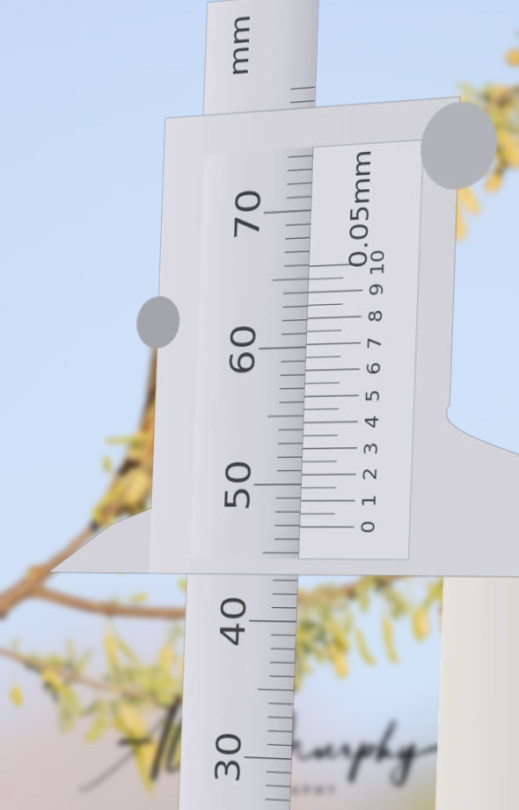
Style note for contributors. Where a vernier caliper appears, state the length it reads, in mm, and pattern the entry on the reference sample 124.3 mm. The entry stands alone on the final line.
46.9 mm
